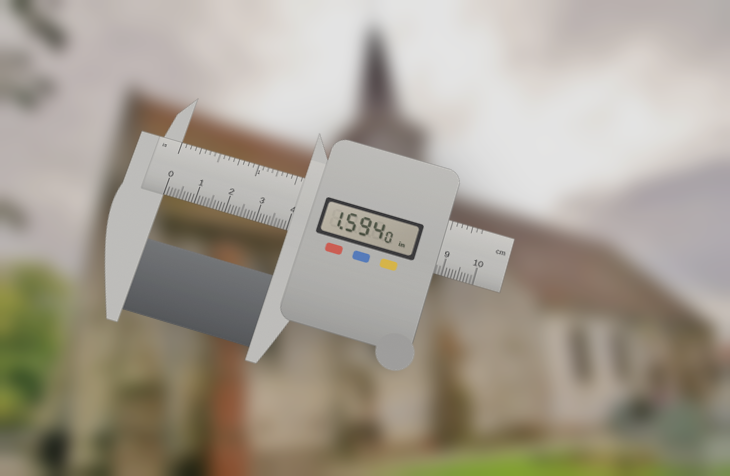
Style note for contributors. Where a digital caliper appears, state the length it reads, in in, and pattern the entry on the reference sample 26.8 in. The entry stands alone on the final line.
1.5940 in
